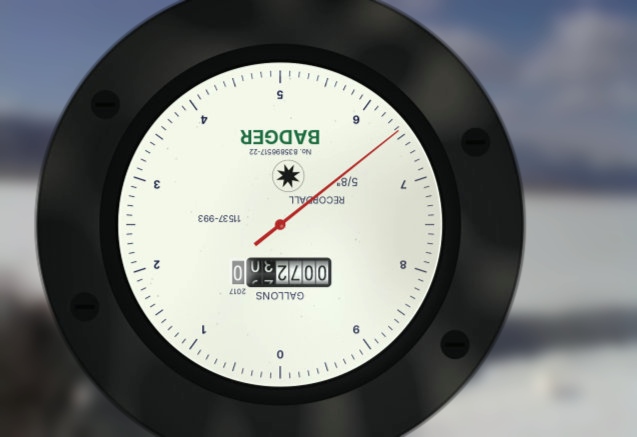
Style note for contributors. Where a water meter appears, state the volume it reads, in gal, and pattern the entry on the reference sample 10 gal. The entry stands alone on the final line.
72296.4 gal
